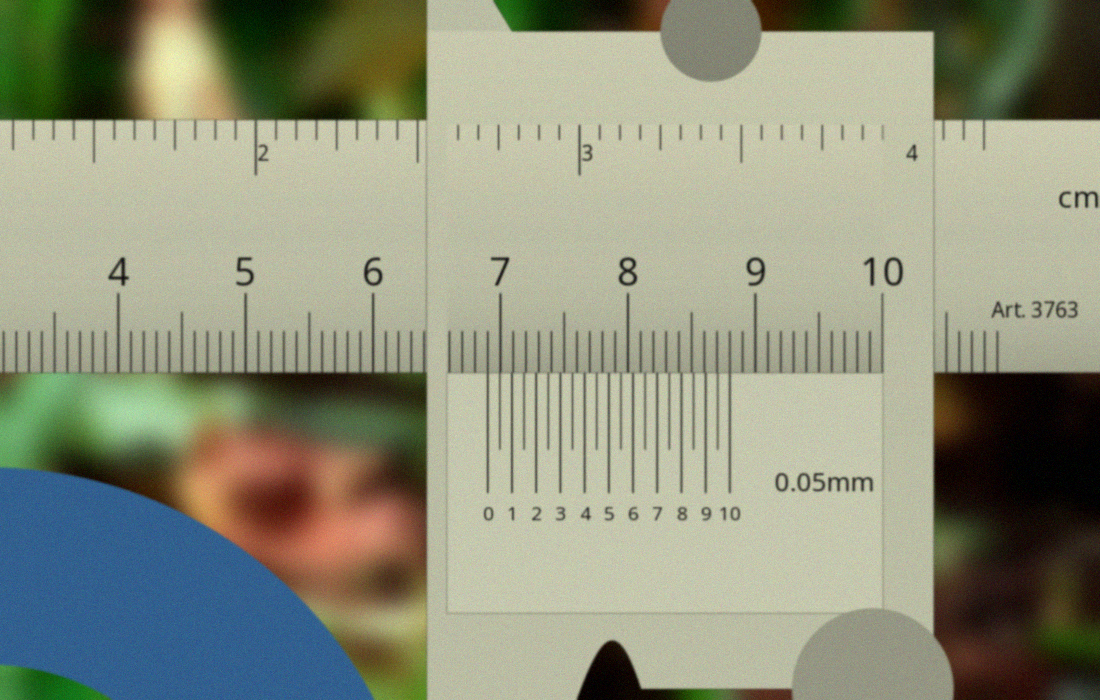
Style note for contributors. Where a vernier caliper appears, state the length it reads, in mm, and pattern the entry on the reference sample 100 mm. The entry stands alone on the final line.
69.0 mm
